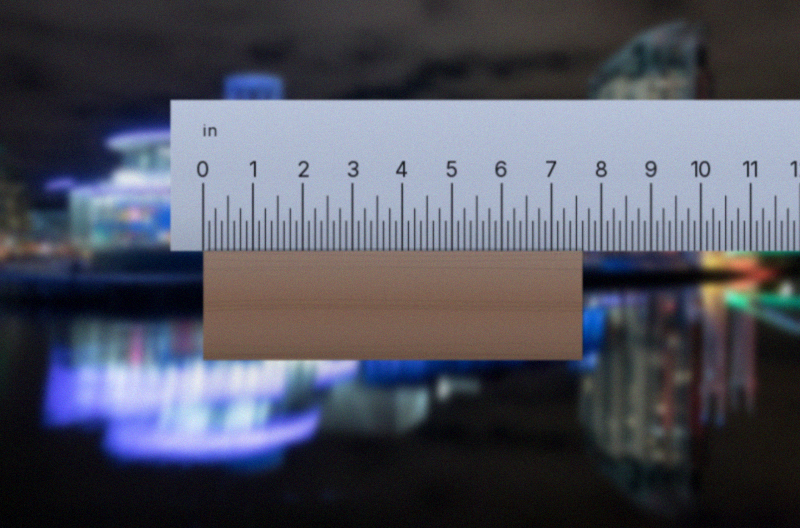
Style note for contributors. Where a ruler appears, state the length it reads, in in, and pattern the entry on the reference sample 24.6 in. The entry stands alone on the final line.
7.625 in
